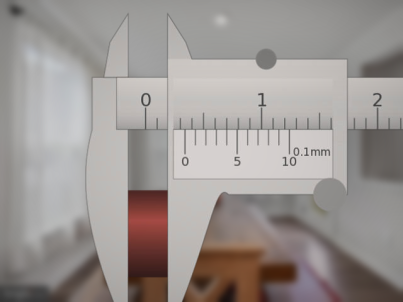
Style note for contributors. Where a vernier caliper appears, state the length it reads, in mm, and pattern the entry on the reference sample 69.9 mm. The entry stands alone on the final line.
3.4 mm
